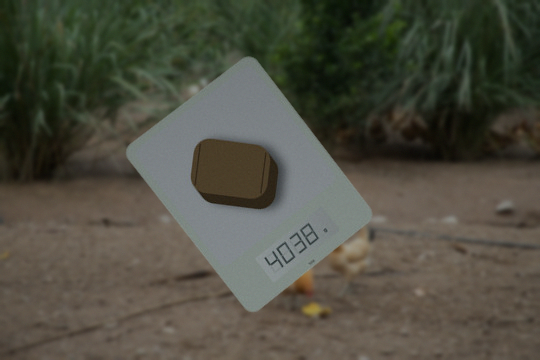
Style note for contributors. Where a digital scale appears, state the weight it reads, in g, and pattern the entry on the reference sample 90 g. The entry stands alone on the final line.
4038 g
